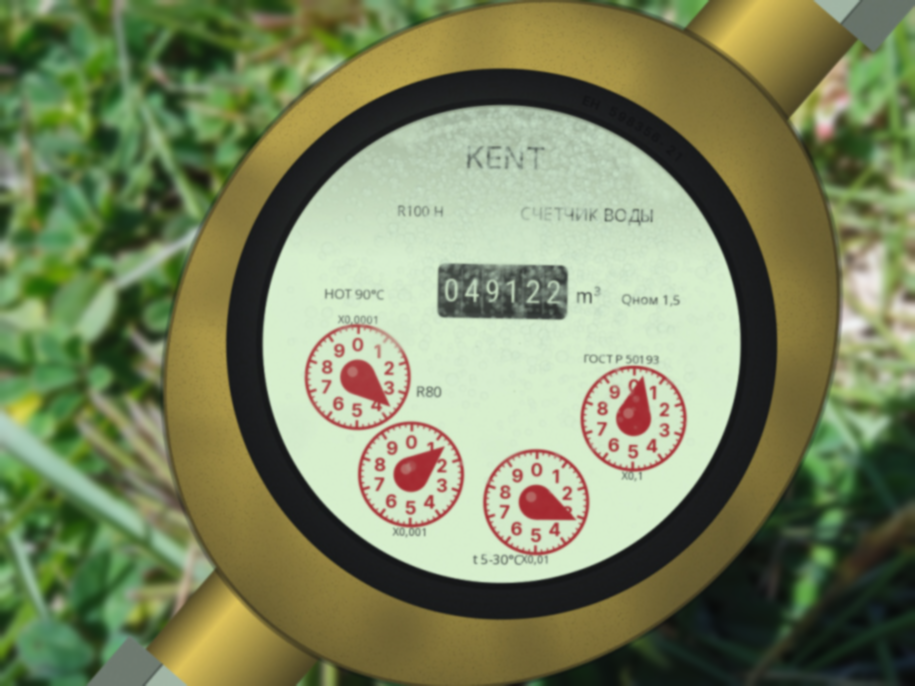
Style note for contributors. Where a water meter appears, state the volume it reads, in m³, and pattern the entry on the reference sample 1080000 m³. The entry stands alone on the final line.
49122.0313 m³
